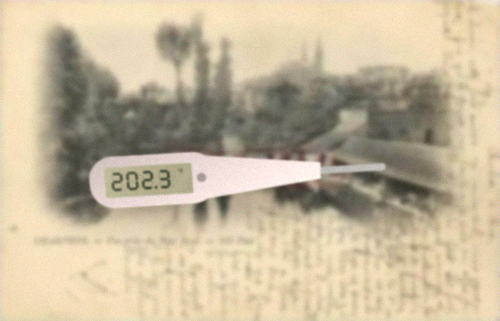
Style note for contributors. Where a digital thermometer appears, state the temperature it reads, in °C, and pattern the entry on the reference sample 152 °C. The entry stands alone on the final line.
202.3 °C
